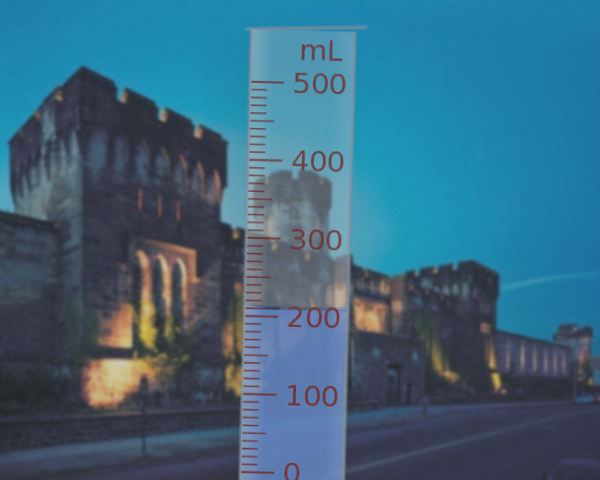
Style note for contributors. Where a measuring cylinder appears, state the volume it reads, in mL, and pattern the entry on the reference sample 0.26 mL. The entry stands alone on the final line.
210 mL
